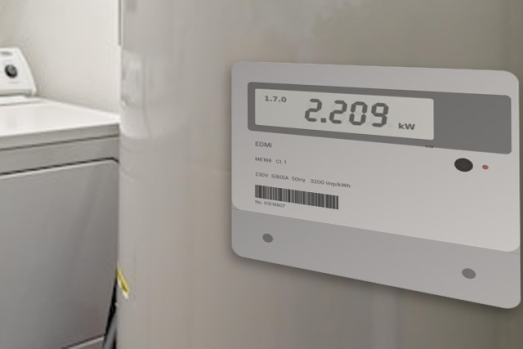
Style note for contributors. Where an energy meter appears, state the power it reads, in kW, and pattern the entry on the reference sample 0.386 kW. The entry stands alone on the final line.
2.209 kW
